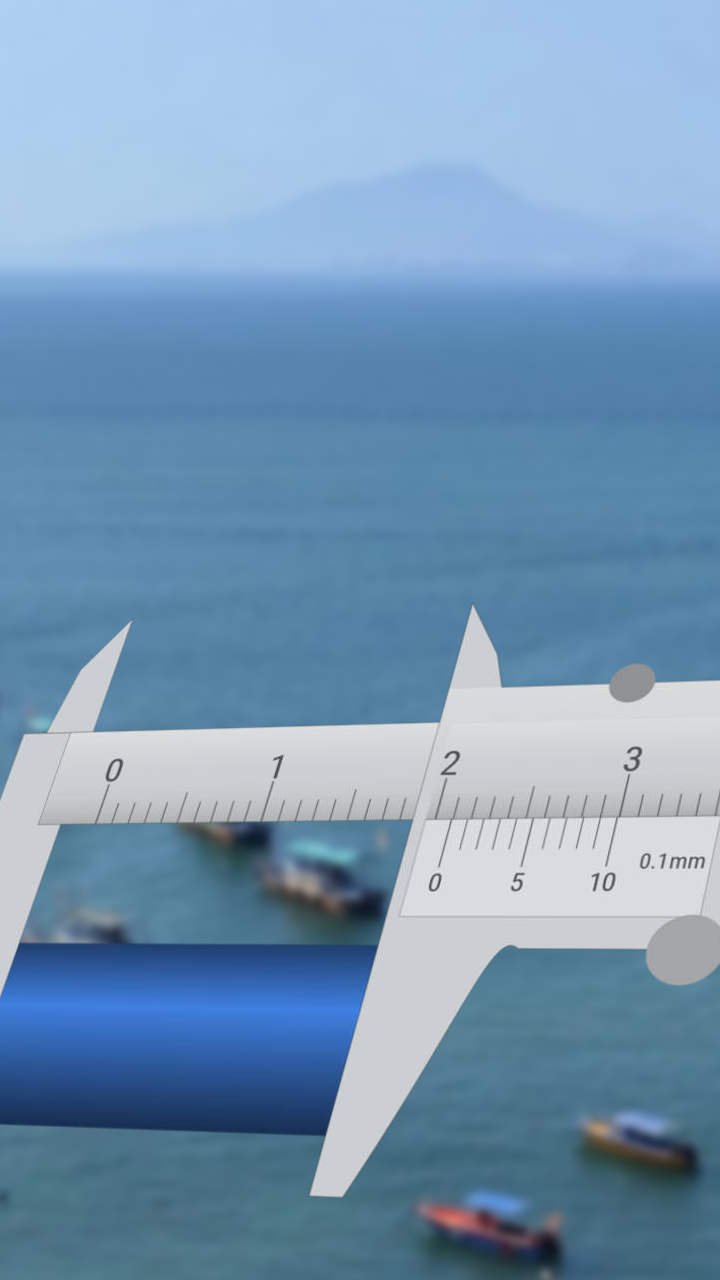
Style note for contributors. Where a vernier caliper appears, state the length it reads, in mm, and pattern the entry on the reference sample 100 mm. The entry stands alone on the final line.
20.9 mm
